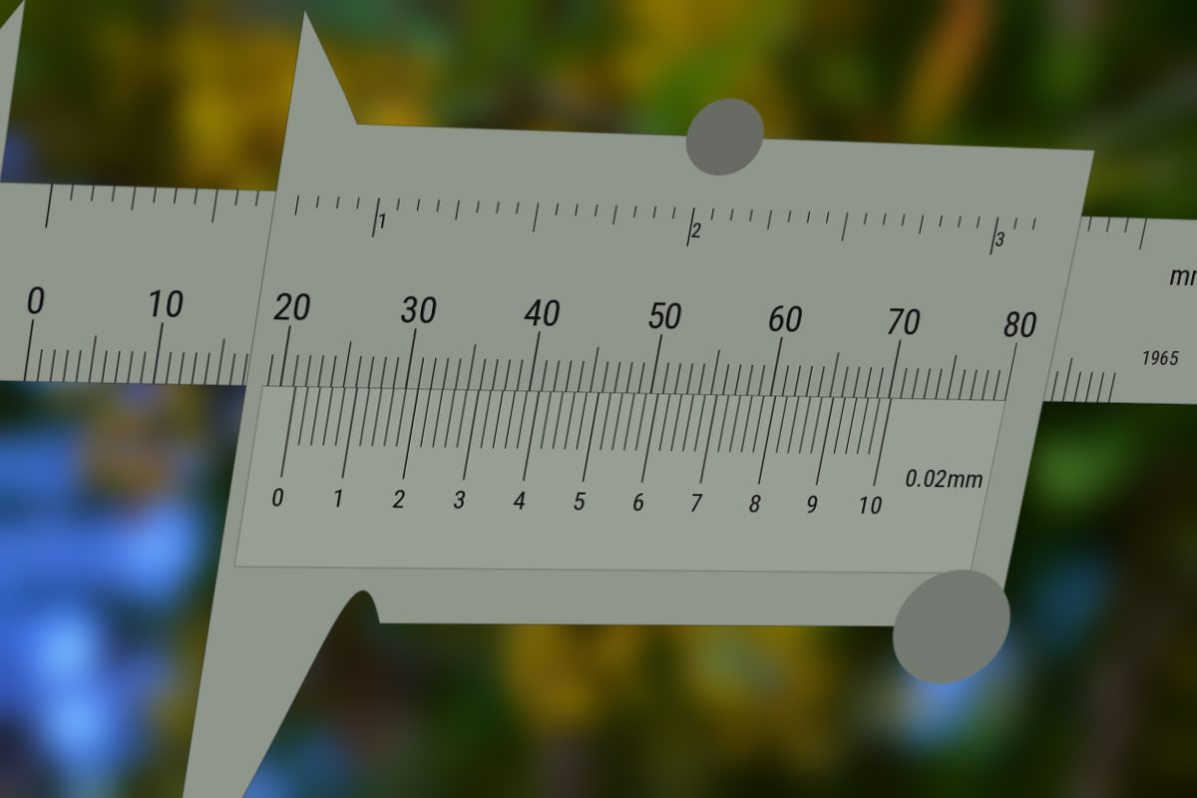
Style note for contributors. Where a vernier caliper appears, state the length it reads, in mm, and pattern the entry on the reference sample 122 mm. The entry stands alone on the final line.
21.2 mm
